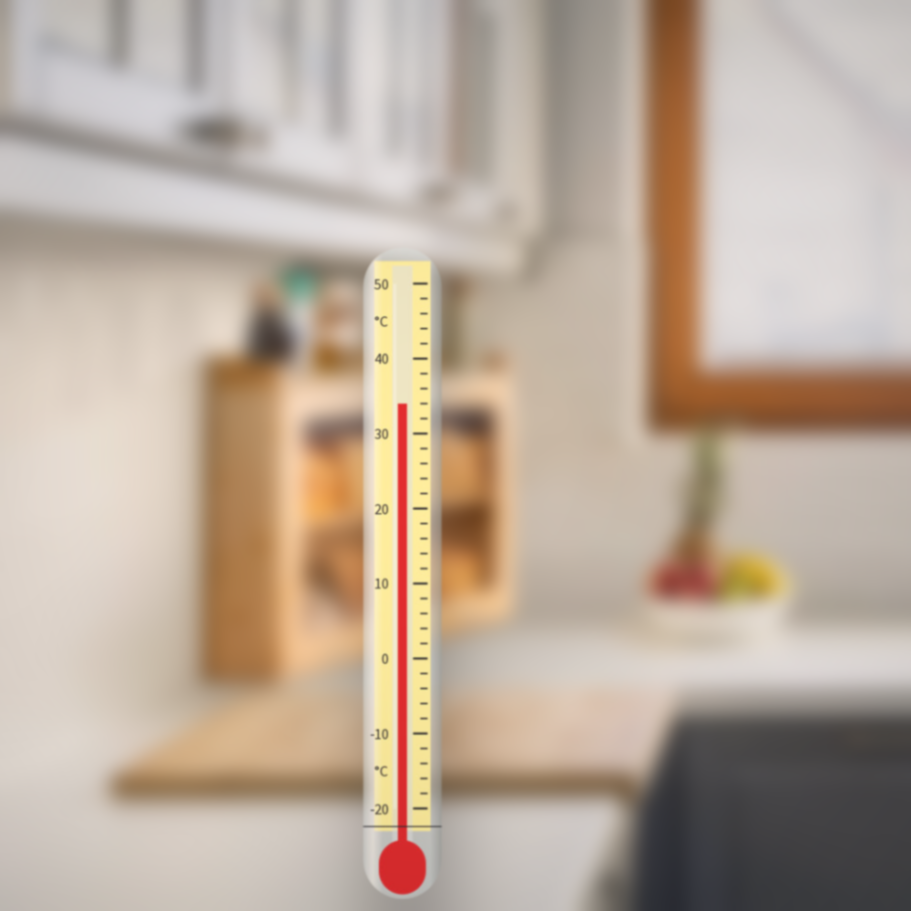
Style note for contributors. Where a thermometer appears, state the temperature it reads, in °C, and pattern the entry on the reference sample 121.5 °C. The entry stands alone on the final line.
34 °C
